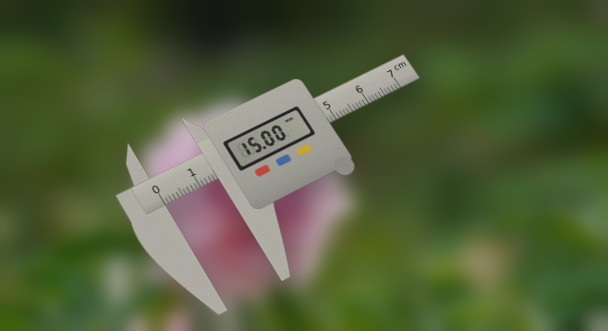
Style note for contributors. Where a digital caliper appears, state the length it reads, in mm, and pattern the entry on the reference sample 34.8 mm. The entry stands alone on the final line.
15.00 mm
